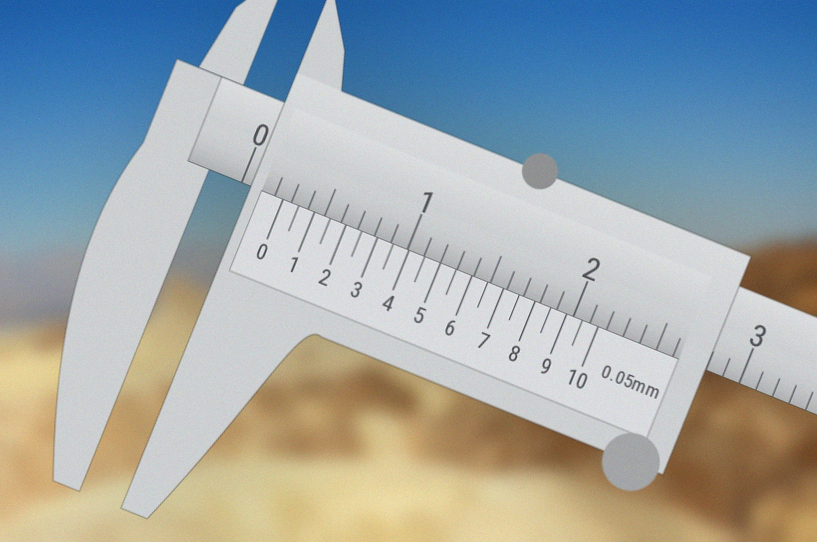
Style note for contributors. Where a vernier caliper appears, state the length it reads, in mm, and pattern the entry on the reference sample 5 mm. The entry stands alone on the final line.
2.5 mm
